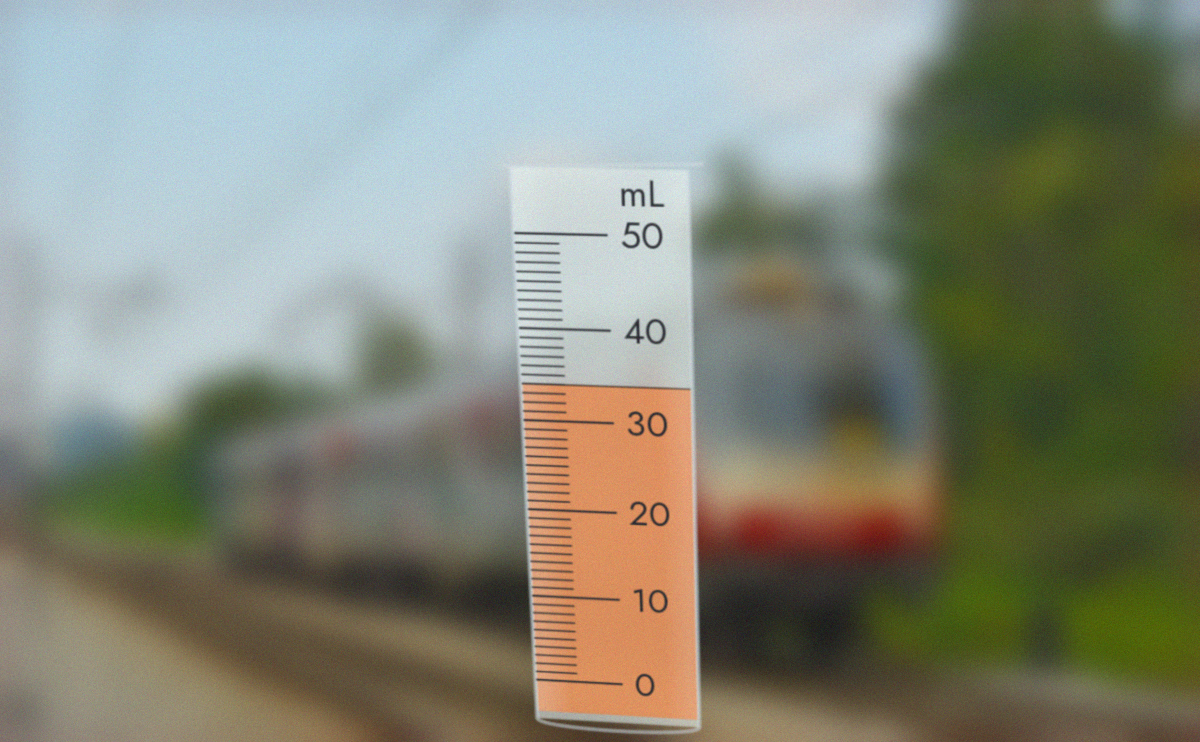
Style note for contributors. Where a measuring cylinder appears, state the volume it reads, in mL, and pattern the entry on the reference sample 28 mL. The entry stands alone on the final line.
34 mL
